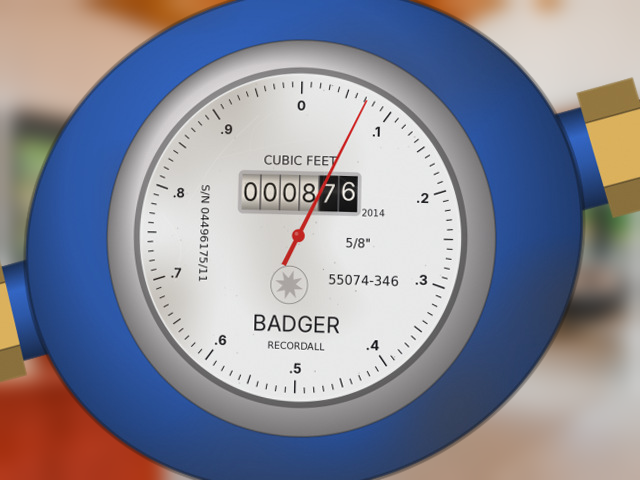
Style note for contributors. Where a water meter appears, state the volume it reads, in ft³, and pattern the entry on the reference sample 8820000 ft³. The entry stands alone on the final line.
876.07 ft³
